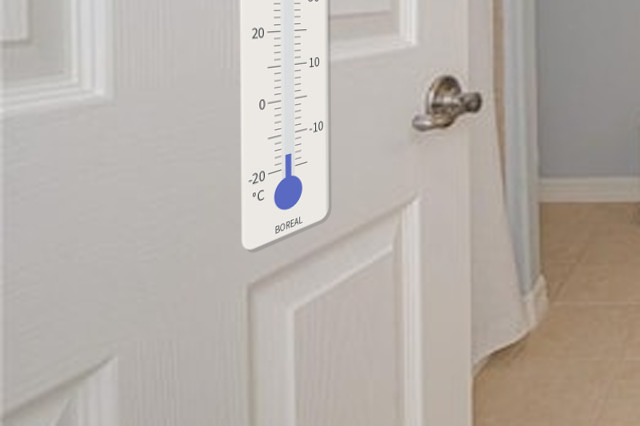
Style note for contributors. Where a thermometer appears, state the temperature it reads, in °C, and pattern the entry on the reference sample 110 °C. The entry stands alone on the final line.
-16 °C
